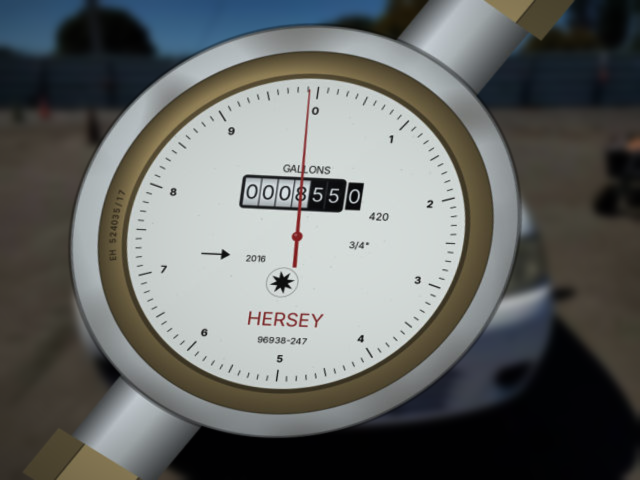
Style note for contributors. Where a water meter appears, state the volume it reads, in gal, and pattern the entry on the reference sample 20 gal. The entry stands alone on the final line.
8549.9 gal
